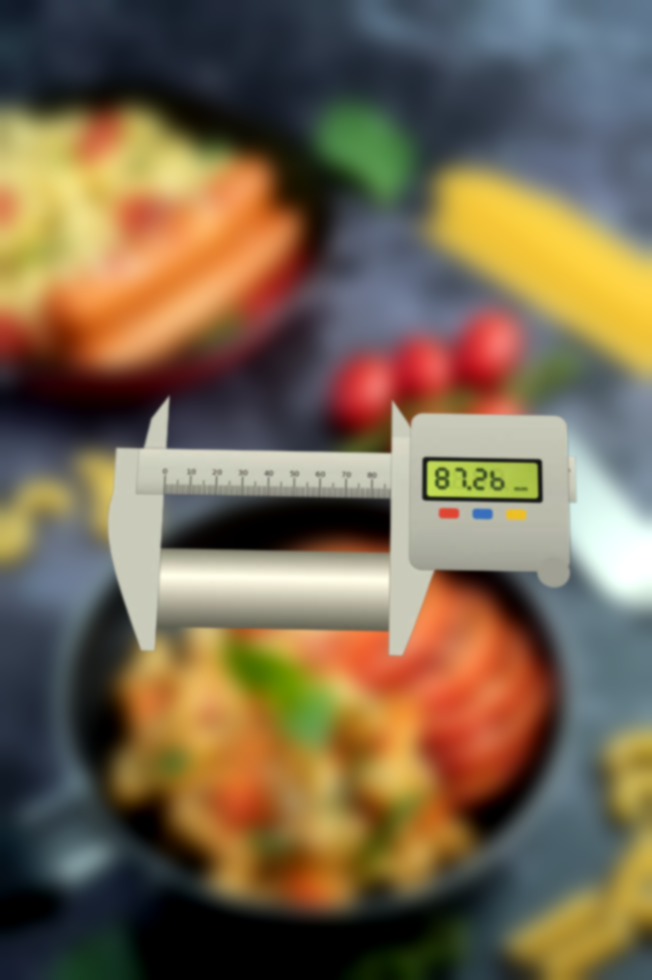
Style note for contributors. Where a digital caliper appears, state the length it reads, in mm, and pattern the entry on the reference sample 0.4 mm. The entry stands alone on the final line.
87.26 mm
